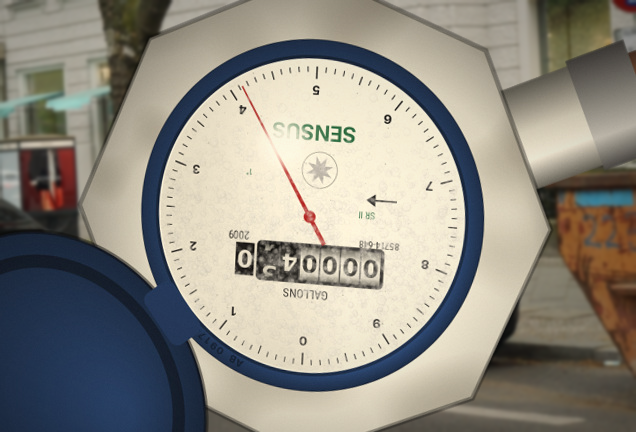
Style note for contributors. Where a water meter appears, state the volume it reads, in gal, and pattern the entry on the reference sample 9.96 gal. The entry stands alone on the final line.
434.1 gal
